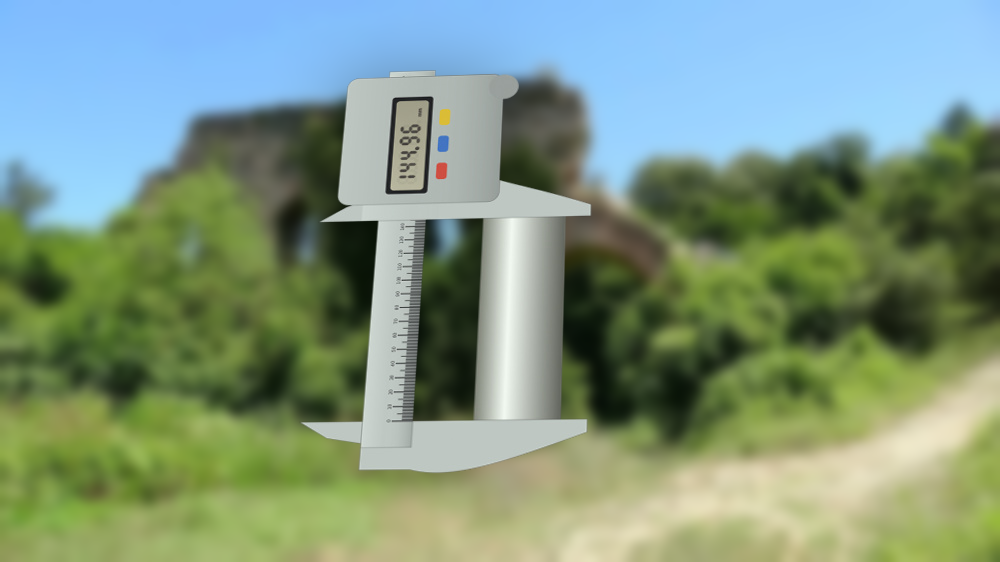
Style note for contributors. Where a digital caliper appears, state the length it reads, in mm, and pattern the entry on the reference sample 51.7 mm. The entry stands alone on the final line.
144.96 mm
